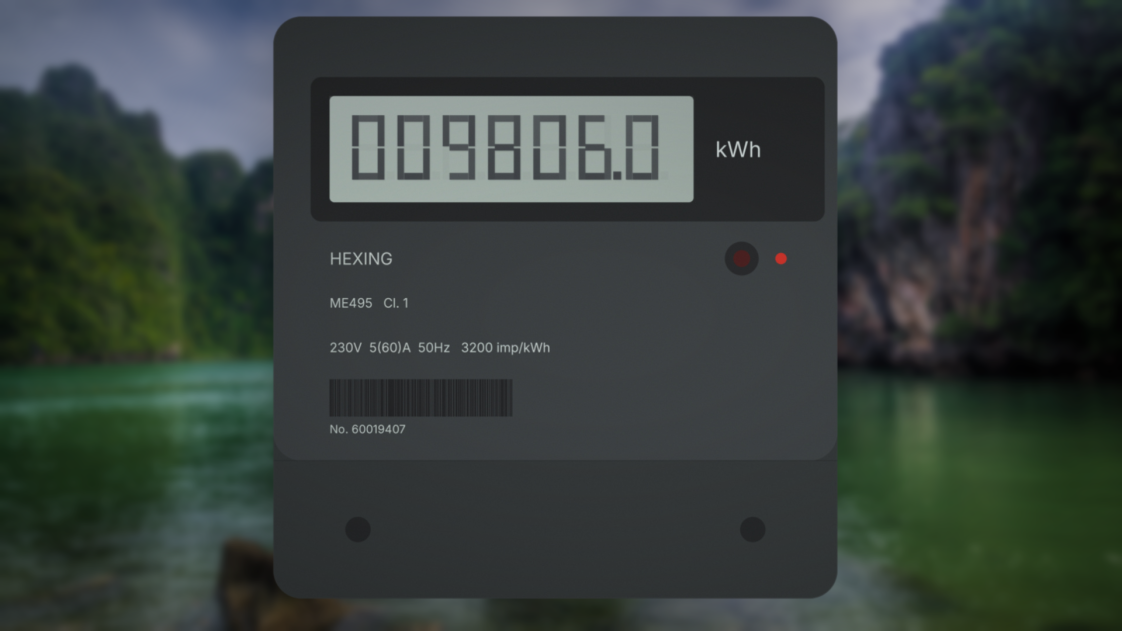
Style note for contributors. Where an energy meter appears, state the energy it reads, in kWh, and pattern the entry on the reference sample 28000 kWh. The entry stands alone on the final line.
9806.0 kWh
